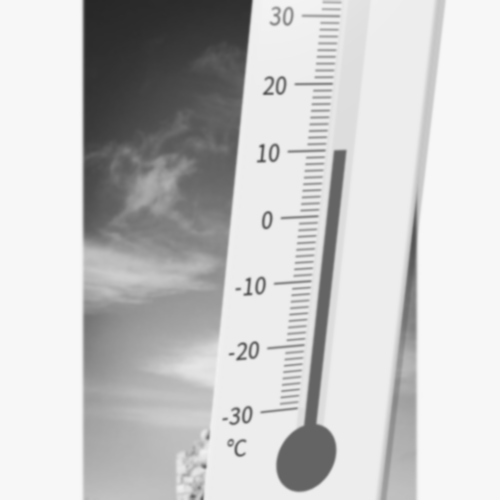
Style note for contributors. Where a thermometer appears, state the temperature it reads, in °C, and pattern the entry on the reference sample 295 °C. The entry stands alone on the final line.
10 °C
